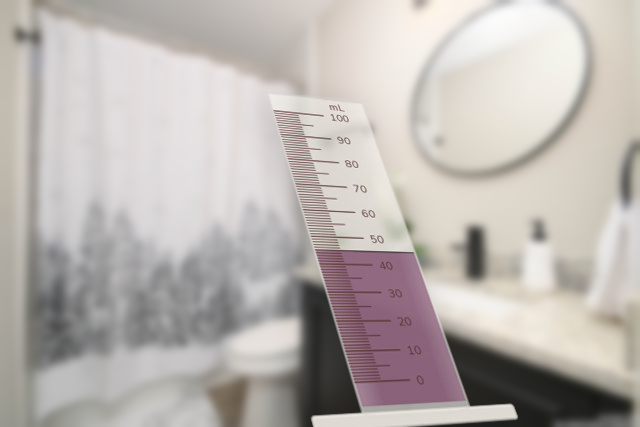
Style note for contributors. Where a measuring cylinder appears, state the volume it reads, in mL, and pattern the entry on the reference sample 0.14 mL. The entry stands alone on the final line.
45 mL
